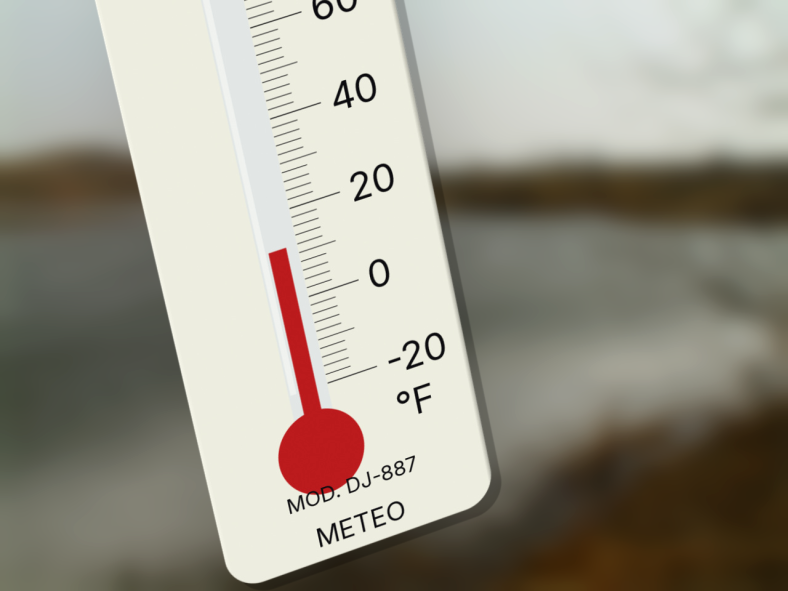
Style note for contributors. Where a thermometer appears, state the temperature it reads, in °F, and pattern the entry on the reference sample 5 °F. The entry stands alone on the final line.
12 °F
